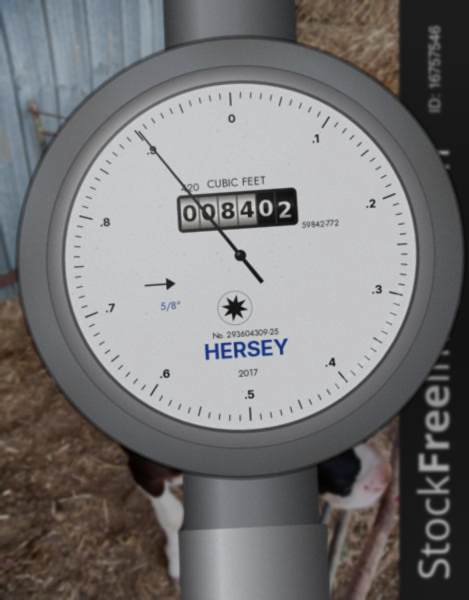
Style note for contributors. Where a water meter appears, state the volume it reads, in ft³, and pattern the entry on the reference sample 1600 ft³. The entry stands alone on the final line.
8401.90 ft³
